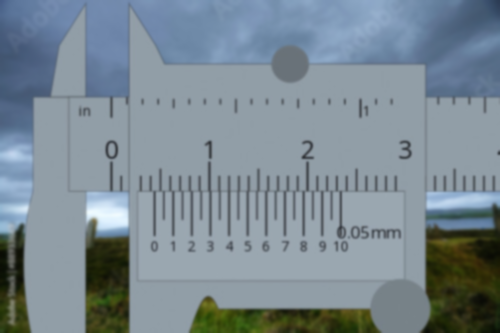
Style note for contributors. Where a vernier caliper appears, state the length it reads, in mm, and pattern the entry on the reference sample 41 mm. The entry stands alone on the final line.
4.4 mm
